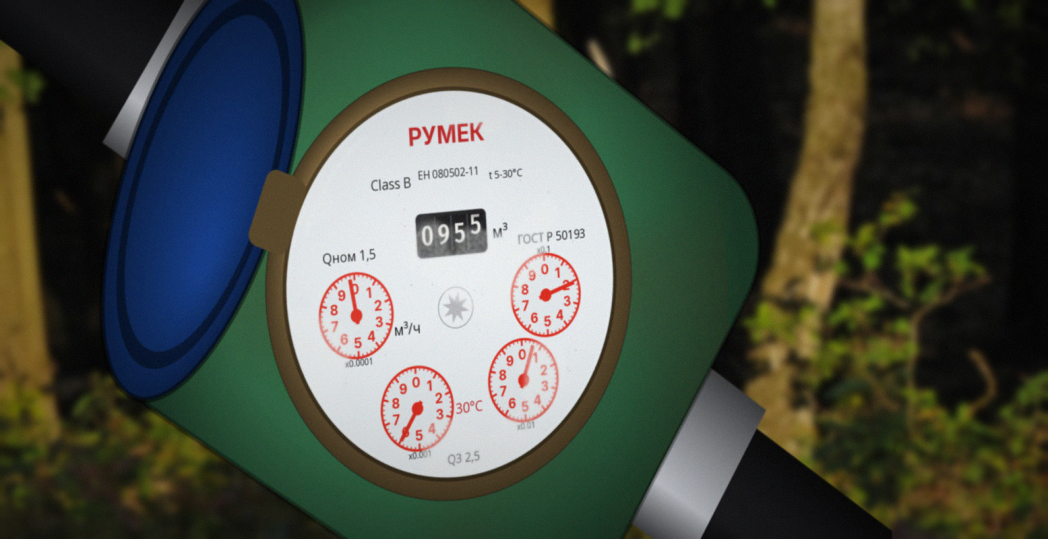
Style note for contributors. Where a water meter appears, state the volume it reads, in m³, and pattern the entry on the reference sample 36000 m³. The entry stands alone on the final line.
955.2059 m³
